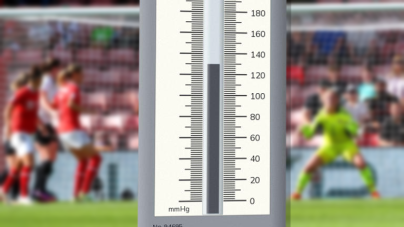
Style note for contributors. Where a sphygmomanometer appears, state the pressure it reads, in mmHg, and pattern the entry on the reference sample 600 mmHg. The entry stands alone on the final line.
130 mmHg
